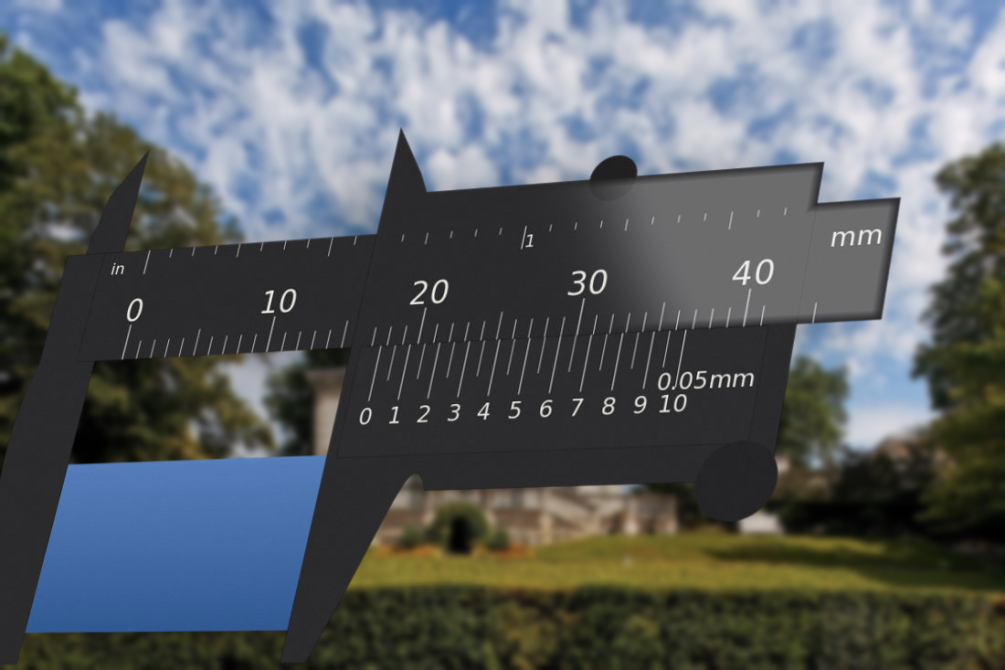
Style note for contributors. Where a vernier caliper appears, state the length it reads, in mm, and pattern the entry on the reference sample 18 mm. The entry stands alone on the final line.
17.6 mm
